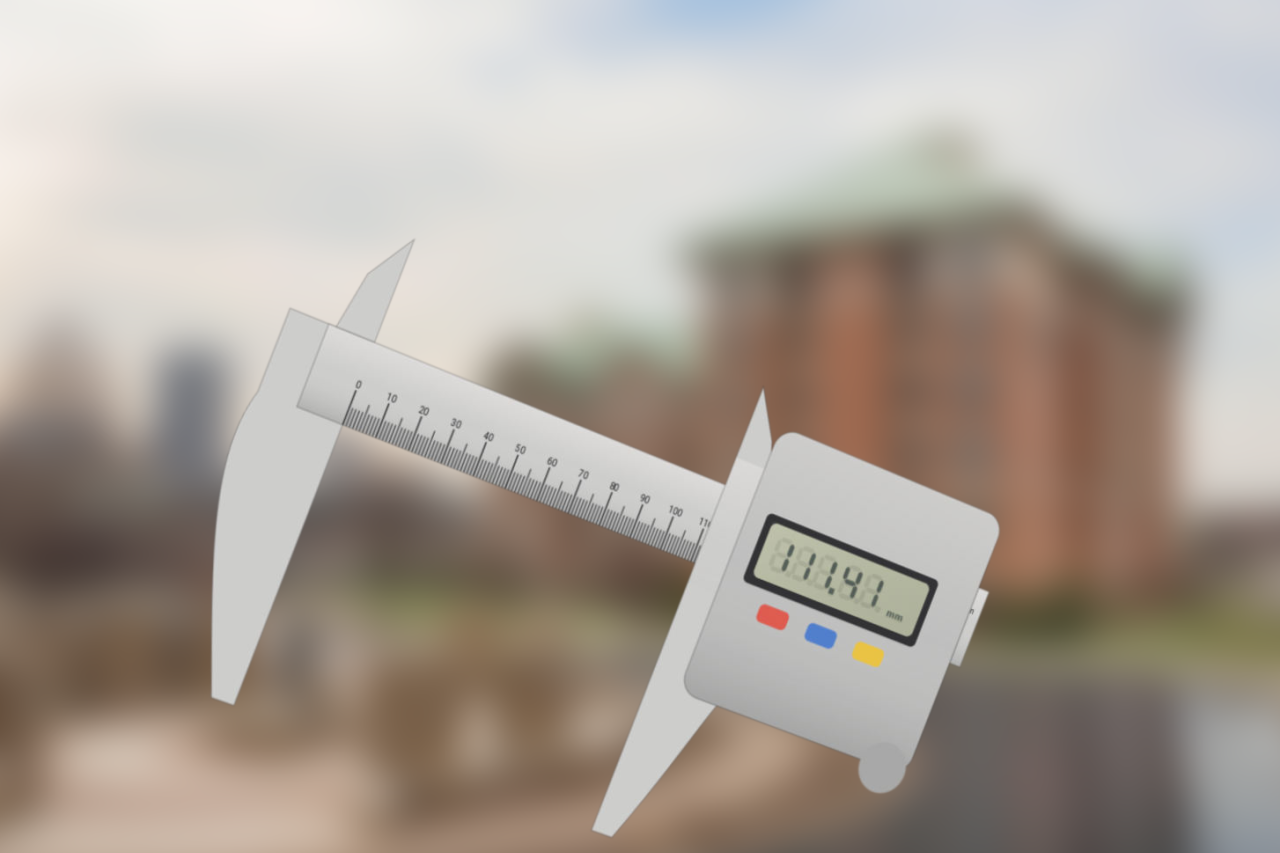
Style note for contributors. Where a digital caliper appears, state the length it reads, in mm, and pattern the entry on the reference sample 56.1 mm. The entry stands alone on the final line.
111.41 mm
